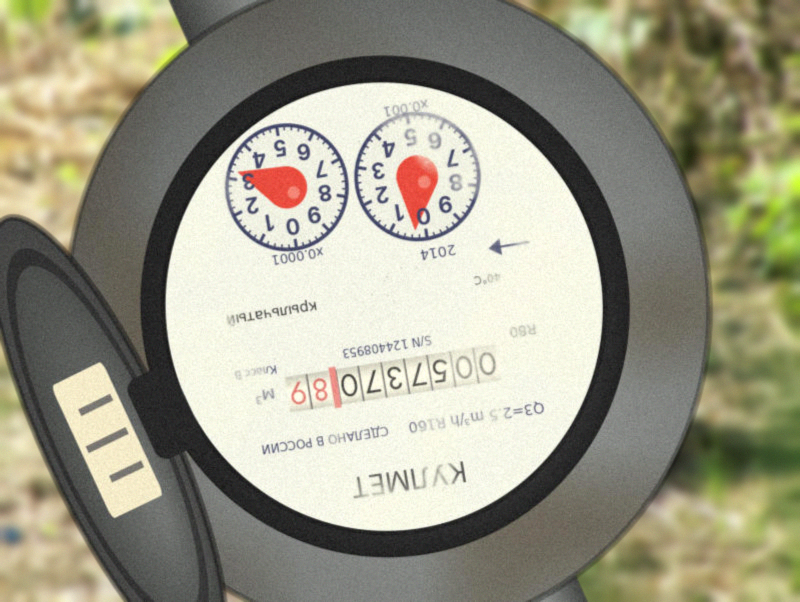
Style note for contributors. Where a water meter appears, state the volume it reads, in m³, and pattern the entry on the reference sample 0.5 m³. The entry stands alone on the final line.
57370.8903 m³
